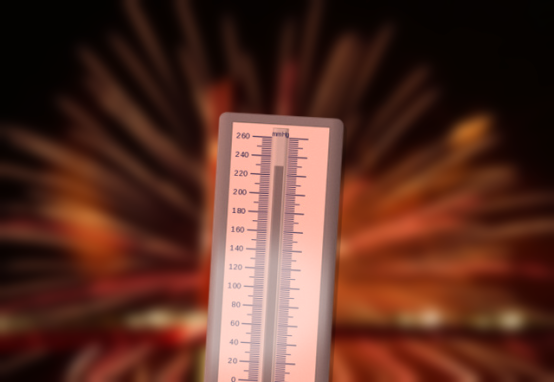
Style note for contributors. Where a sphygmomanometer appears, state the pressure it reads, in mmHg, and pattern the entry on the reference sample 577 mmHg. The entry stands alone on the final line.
230 mmHg
